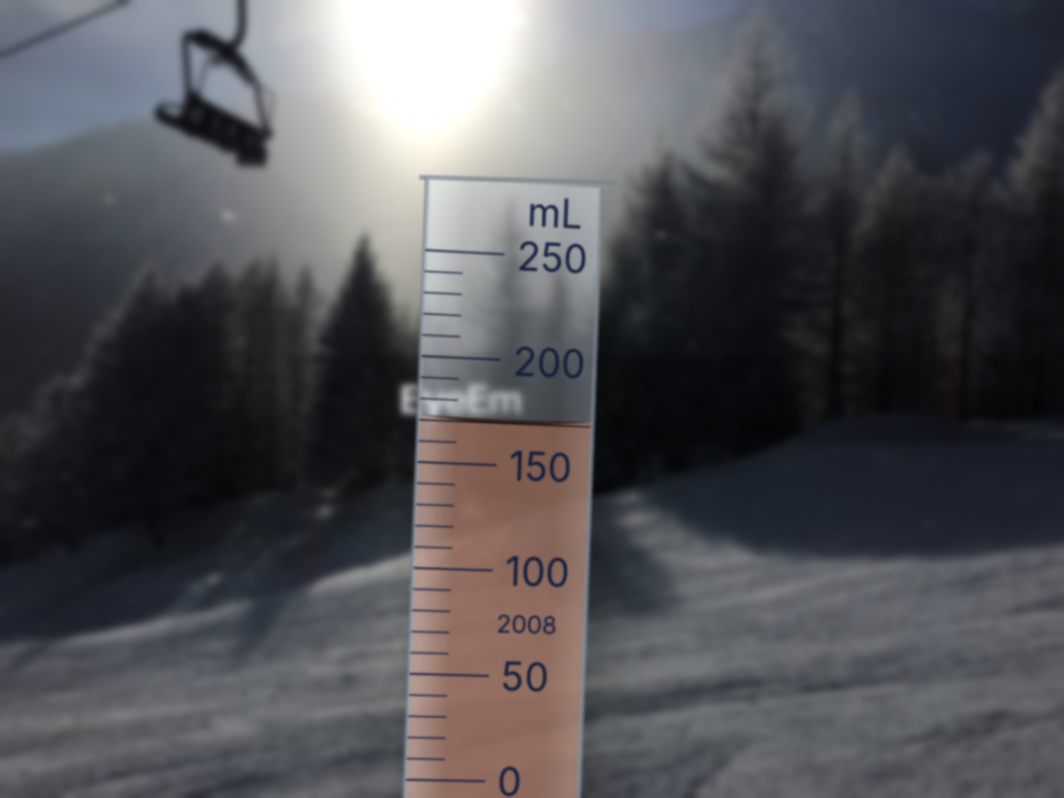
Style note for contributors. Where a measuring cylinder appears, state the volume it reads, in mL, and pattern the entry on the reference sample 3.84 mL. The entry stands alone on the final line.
170 mL
